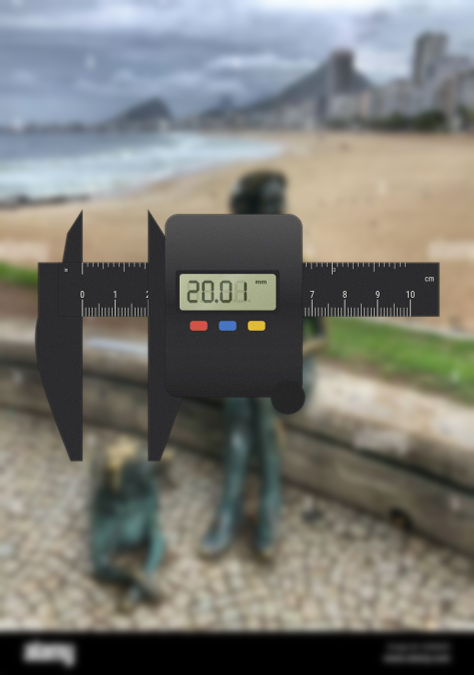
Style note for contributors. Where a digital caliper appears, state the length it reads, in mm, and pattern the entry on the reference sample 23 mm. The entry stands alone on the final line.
20.01 mm
